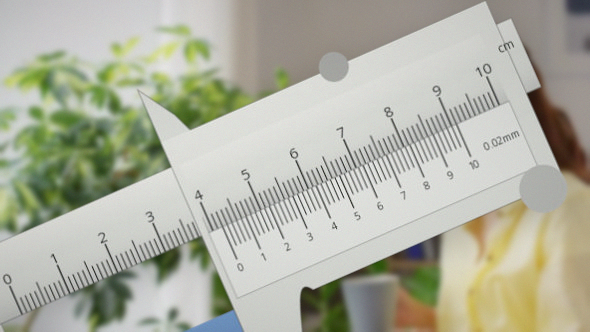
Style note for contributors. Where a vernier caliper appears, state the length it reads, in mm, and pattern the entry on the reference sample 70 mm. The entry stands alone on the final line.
42.0 mm
